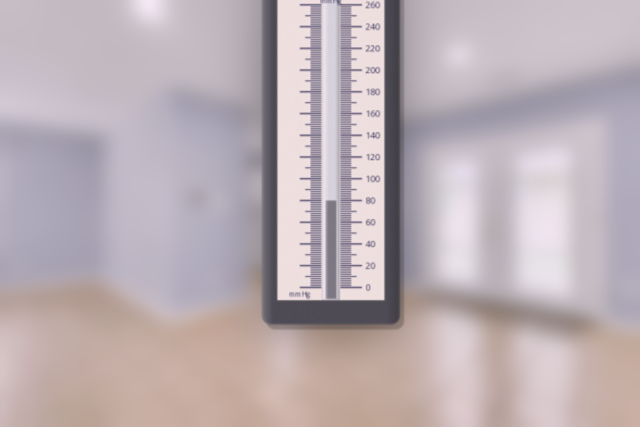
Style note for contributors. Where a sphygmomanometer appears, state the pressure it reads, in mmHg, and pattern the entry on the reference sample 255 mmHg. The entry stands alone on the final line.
80 mmHg
